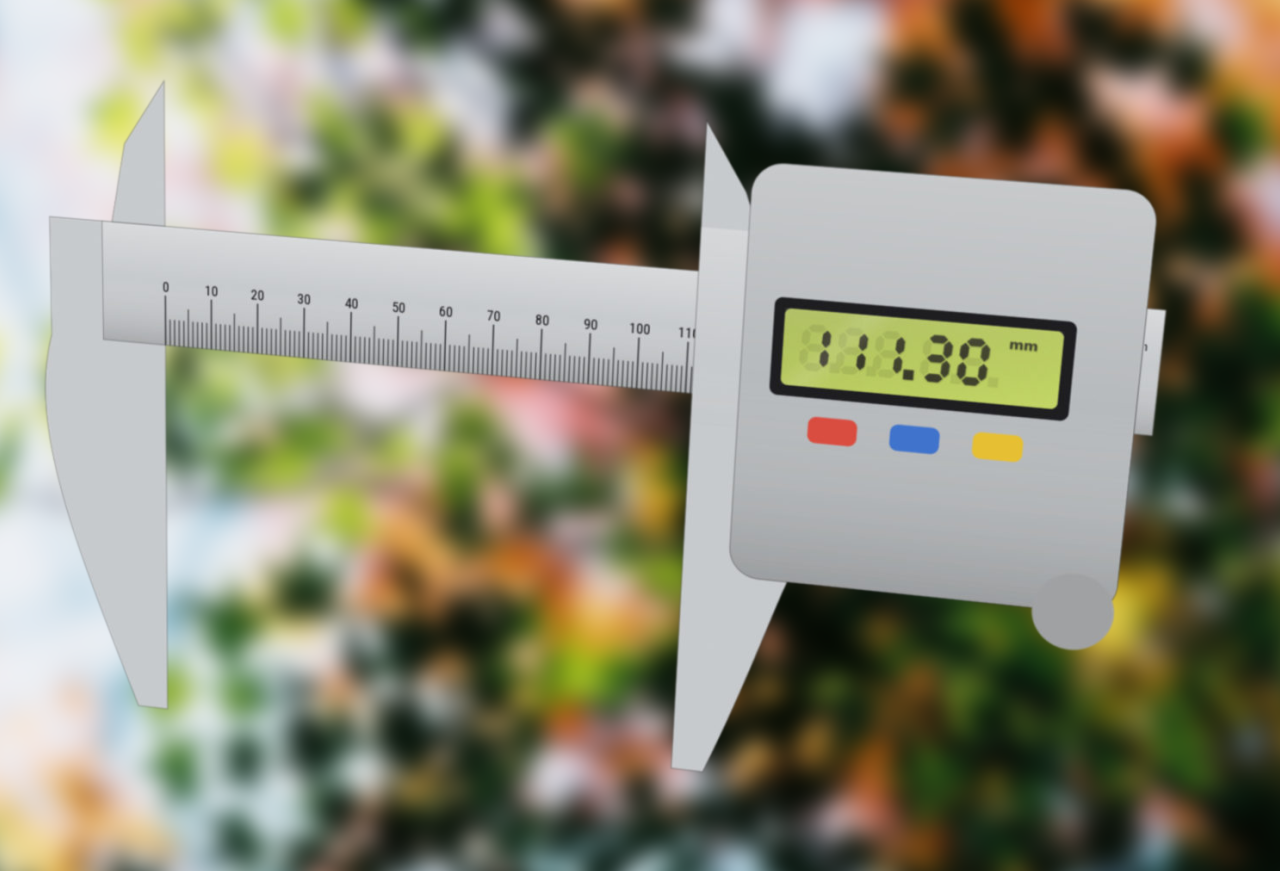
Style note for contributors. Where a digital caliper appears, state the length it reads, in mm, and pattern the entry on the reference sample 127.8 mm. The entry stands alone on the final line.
111.30 mm
